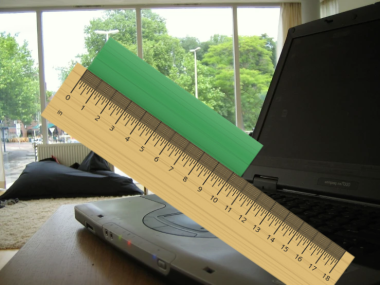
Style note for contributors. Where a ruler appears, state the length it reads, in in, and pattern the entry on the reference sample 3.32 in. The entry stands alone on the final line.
10.5 in
